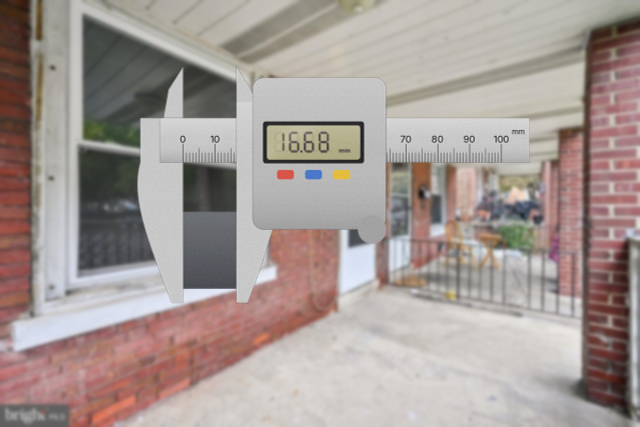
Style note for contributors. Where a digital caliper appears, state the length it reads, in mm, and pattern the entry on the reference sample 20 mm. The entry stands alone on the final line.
16.68 mm
